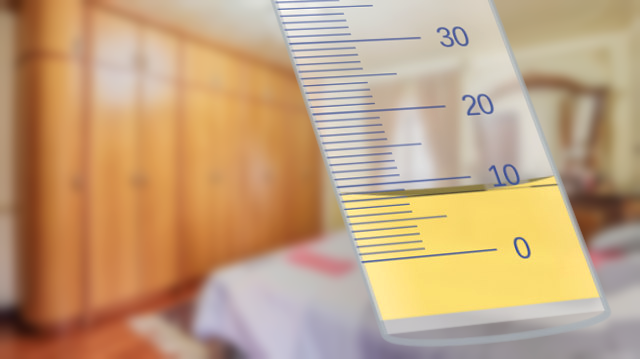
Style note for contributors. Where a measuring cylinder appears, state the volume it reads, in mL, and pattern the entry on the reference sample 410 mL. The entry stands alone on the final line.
8 mL
